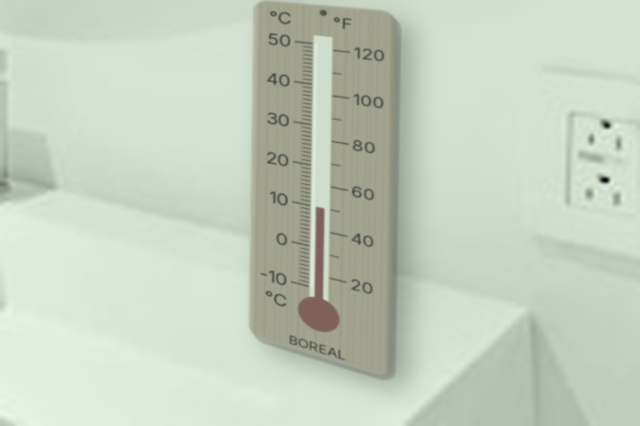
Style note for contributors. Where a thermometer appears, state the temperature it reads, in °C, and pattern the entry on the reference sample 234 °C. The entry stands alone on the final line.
10 °C
